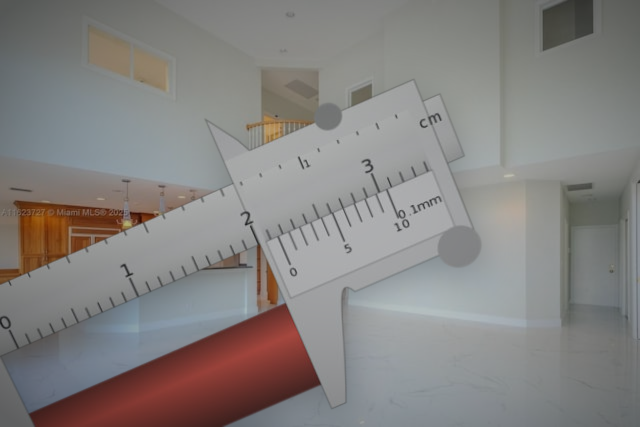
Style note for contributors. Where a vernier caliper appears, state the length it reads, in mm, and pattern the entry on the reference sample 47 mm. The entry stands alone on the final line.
21.6 mm
